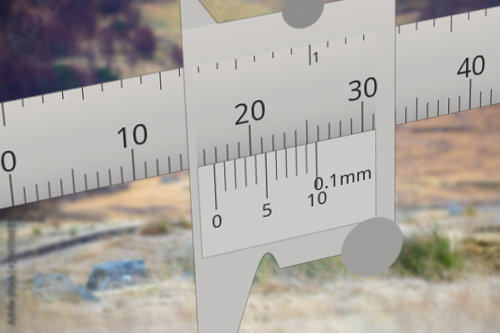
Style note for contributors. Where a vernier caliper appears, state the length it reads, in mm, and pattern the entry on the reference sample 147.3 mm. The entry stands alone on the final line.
16.8 mm
